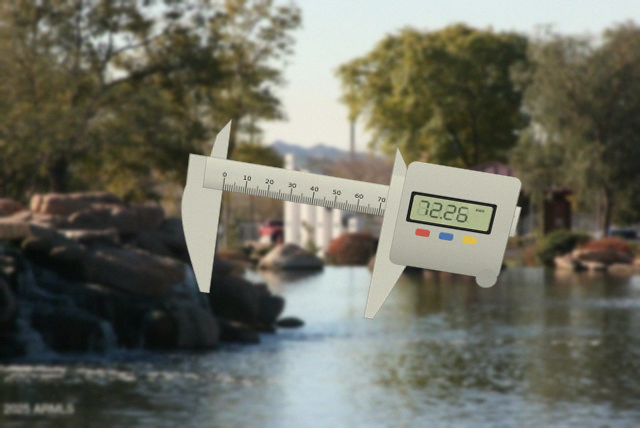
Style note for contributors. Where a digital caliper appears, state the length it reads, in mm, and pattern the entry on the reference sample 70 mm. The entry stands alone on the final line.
72.26 mm
